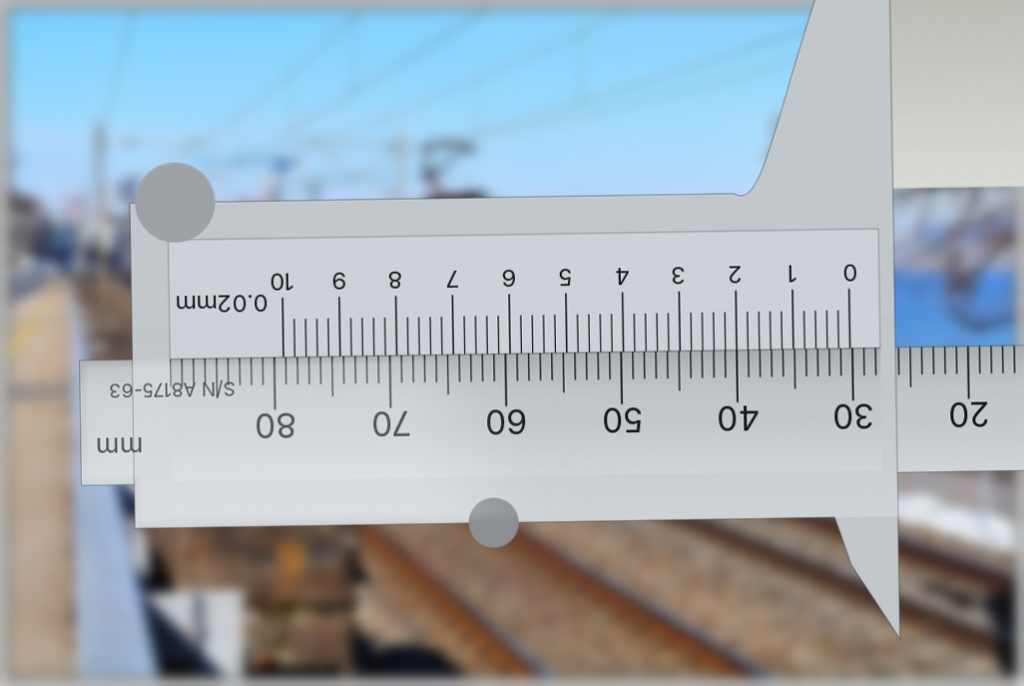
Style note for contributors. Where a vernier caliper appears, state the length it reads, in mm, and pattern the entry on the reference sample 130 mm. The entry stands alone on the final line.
30.2 mm
